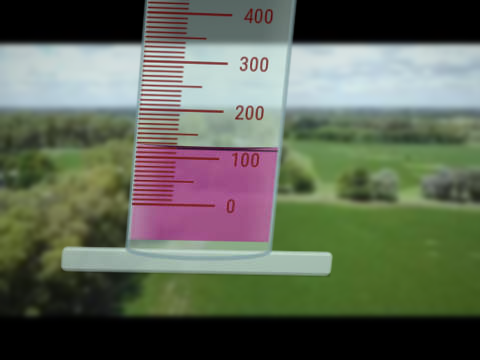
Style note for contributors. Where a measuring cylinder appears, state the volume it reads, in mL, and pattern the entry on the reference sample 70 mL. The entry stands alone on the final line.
120 mL
